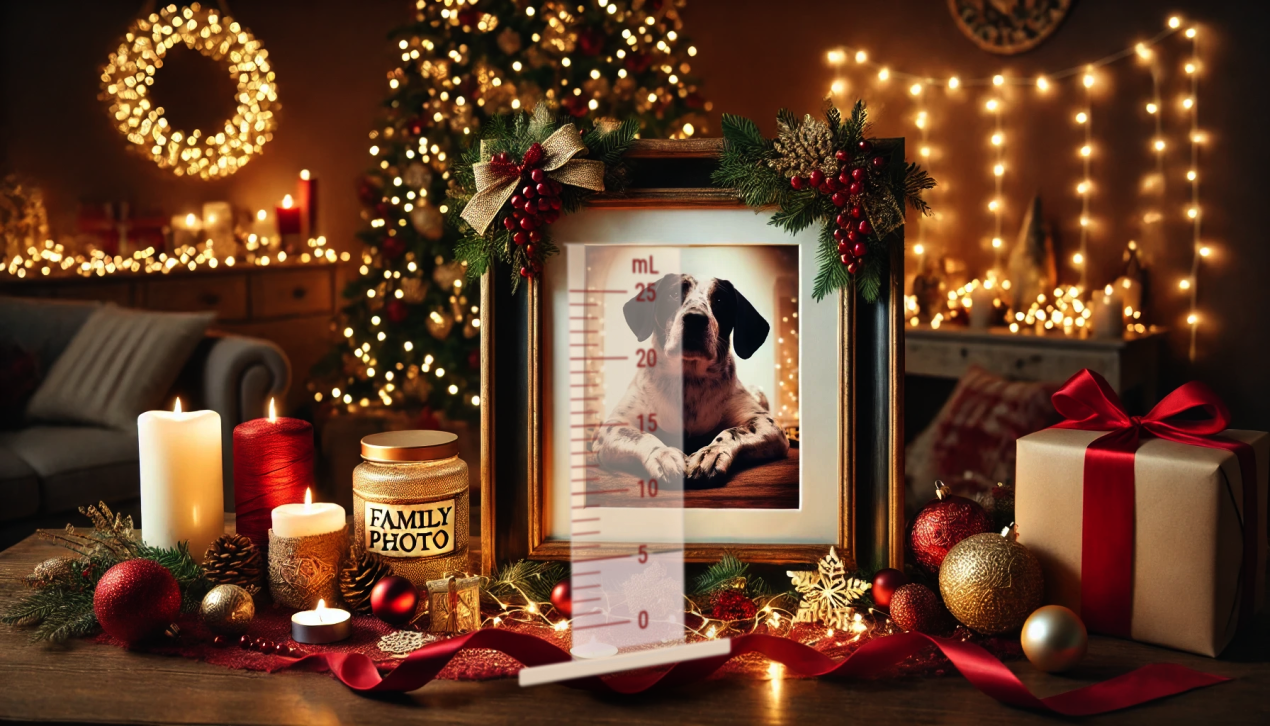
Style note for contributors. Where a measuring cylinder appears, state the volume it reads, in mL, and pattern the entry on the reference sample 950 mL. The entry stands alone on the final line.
5 mL
